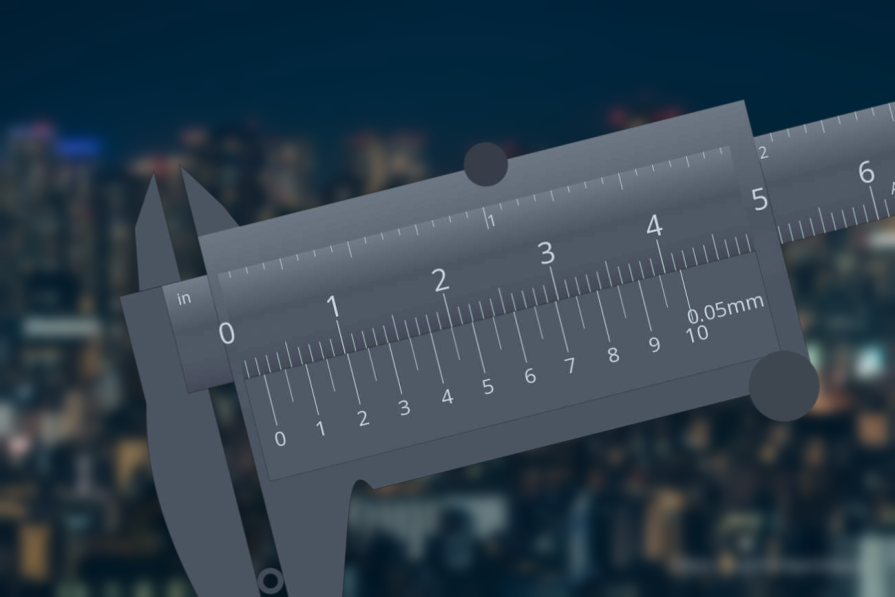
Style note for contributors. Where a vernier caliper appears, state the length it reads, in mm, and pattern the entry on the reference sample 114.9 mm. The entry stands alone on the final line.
2.4 mm
